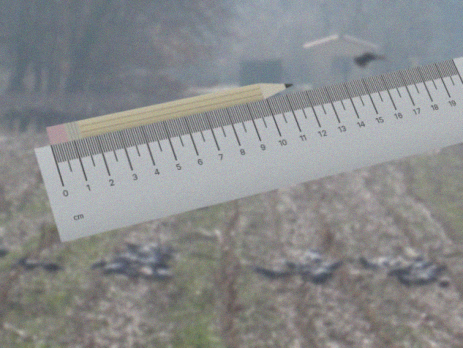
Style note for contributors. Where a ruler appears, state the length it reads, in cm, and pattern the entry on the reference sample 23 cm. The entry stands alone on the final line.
11.5 cm
